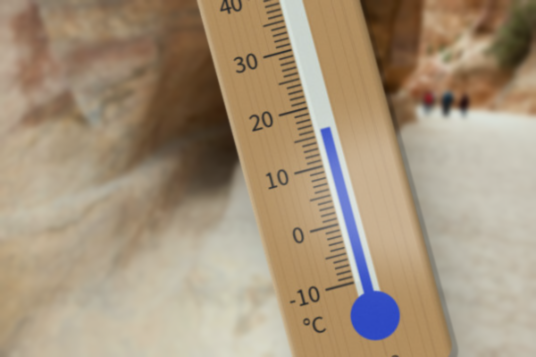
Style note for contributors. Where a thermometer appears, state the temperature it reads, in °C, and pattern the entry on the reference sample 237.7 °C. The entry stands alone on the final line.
16 °C
